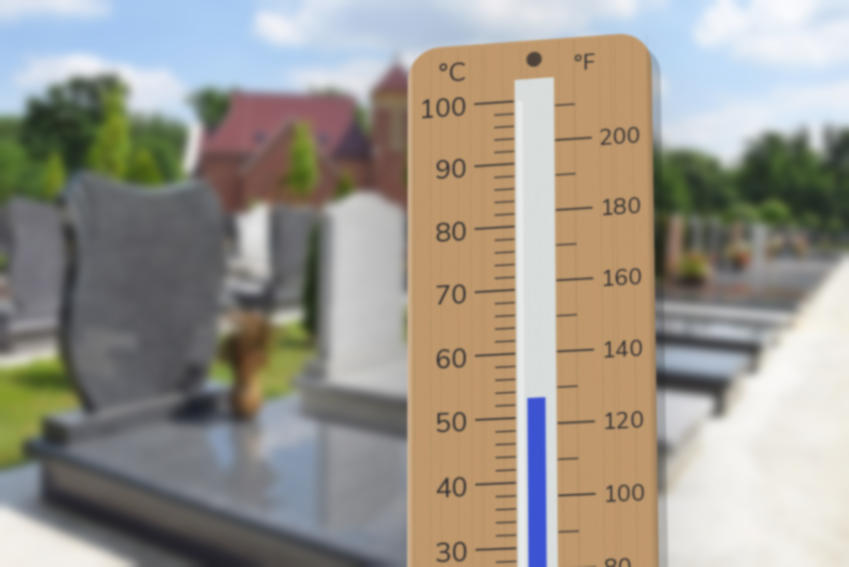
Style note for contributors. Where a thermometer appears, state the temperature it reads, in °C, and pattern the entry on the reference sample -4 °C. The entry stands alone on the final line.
53 °C
